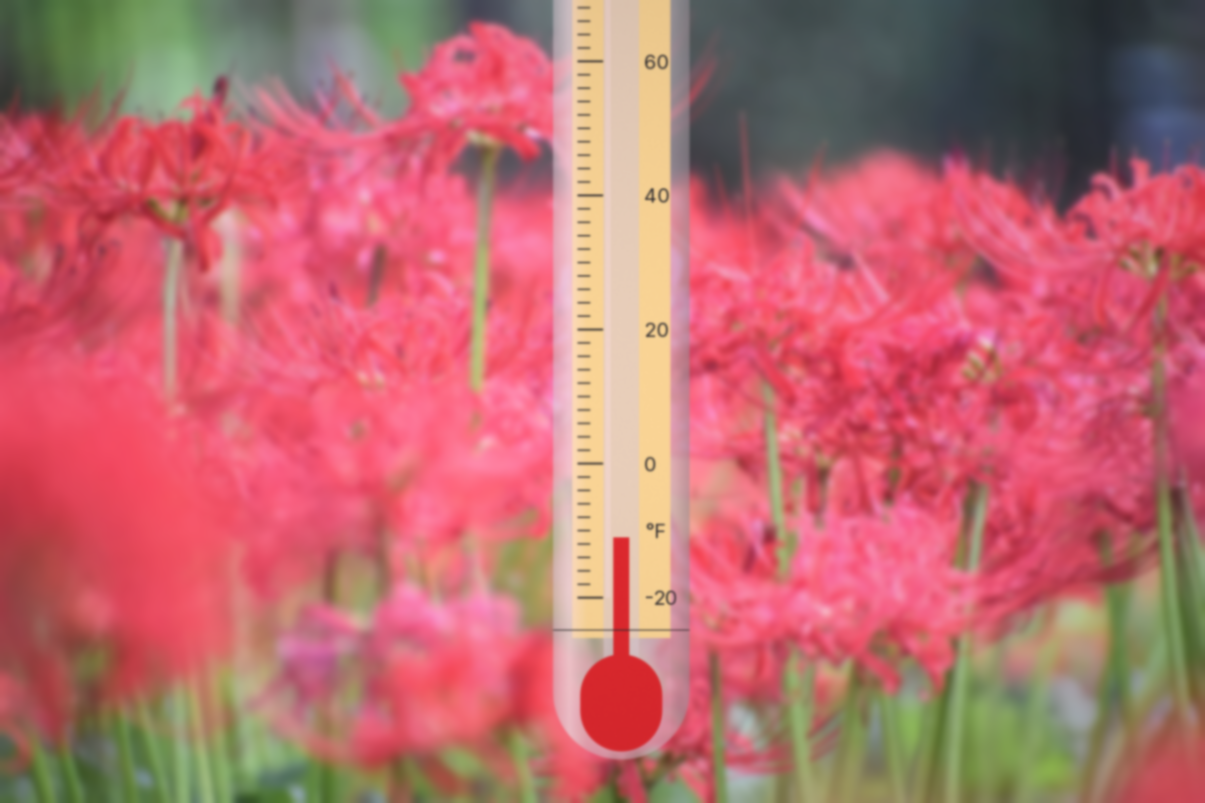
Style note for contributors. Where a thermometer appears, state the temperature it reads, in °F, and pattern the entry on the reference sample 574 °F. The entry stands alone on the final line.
-11 °F
